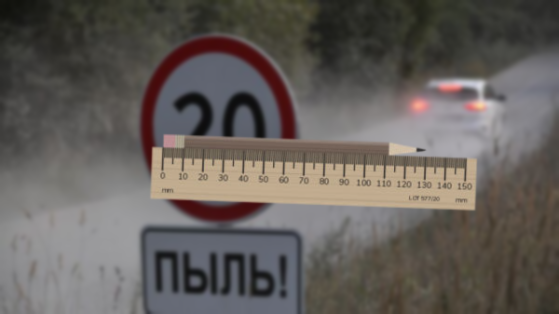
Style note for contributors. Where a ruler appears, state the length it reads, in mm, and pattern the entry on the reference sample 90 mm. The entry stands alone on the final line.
130 mm
